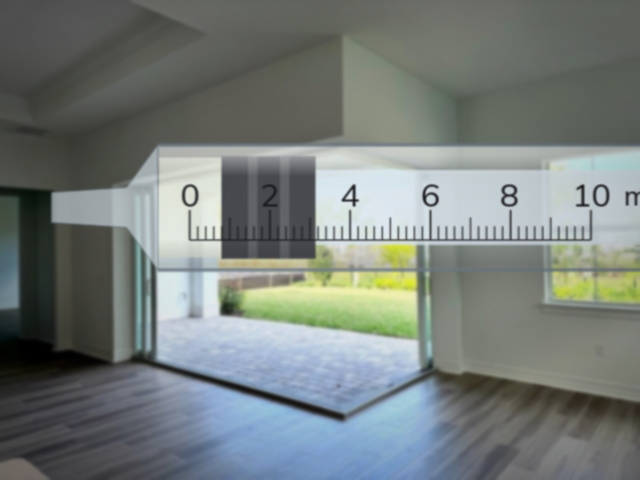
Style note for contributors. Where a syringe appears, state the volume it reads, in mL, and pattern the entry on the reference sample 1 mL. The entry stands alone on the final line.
0.8 mL
